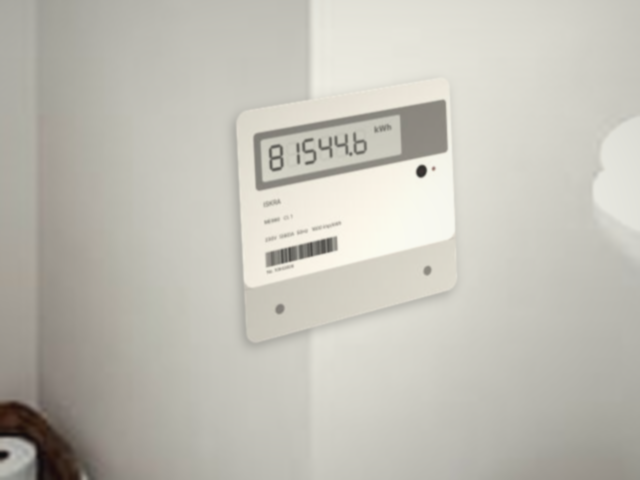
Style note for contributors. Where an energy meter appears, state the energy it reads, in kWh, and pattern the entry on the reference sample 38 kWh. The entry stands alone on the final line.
81544.6 kWh
